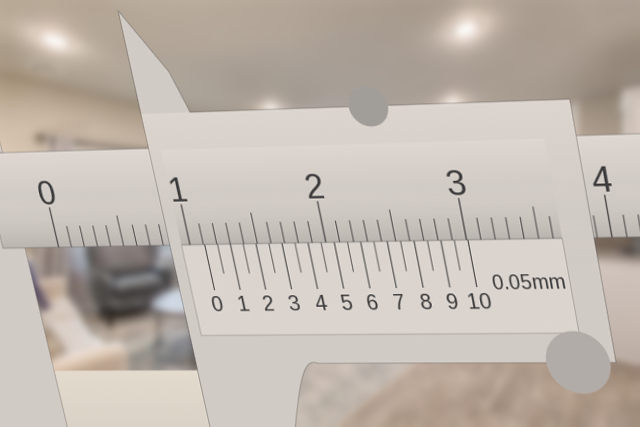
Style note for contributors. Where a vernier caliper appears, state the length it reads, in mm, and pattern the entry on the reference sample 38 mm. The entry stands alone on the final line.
11.1 mm
